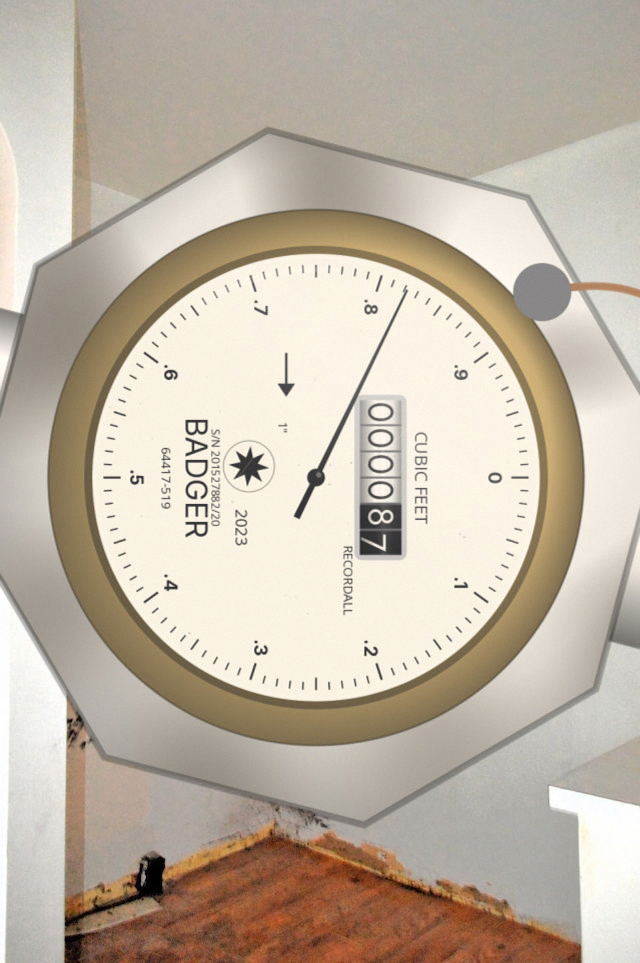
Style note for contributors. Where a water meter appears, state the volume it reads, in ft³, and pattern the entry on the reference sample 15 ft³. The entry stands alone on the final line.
86.82 ft³
